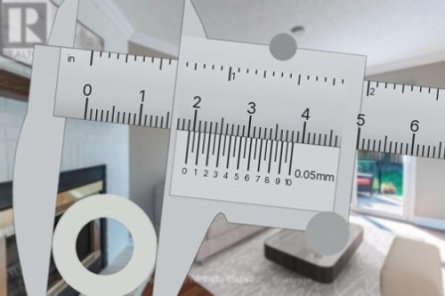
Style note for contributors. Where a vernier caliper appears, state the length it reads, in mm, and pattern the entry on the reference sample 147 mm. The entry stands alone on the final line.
19.2 mm
